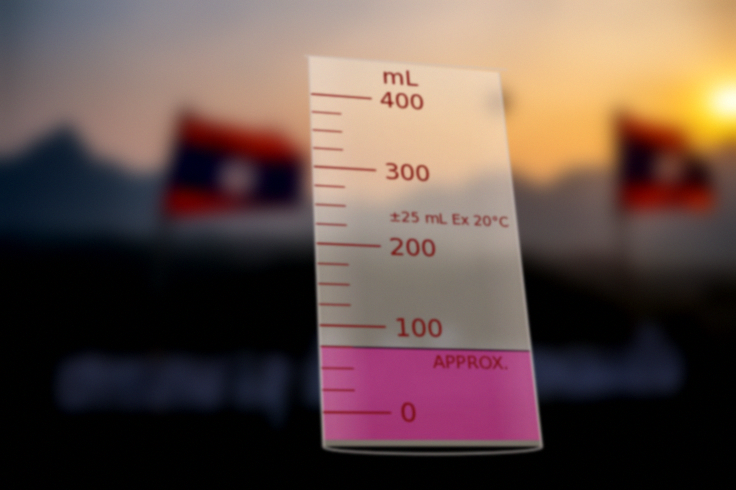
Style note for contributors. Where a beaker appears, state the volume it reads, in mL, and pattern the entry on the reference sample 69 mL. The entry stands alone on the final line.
75 mL
